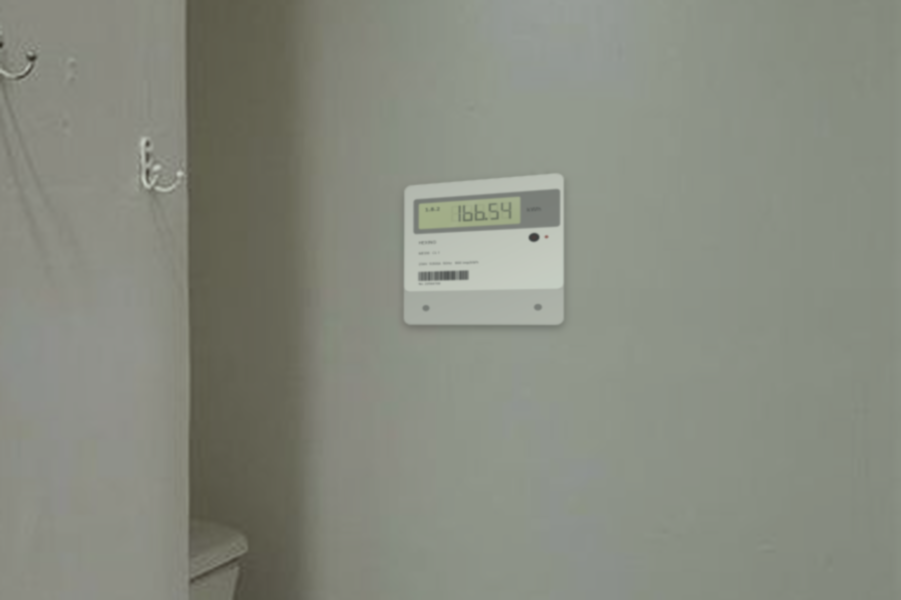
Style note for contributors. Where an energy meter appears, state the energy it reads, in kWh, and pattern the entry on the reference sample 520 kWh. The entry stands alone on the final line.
166.54 kWh
